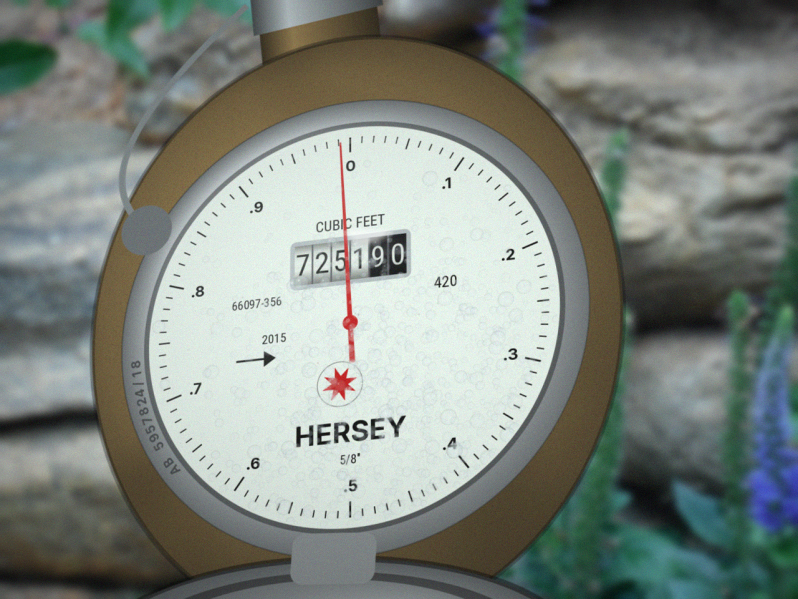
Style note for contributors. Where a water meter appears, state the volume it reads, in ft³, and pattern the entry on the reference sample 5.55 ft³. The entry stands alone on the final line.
725189.99 ft³
